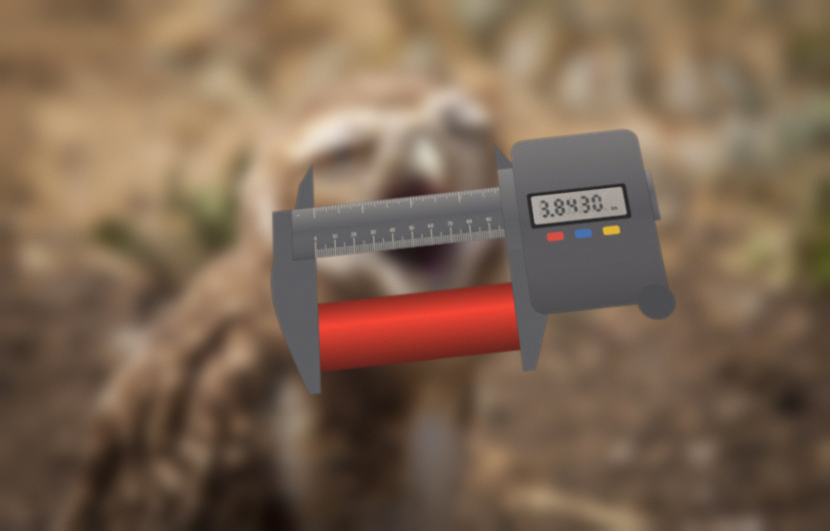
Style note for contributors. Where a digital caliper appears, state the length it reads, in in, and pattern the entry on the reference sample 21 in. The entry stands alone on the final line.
3.8430 in
